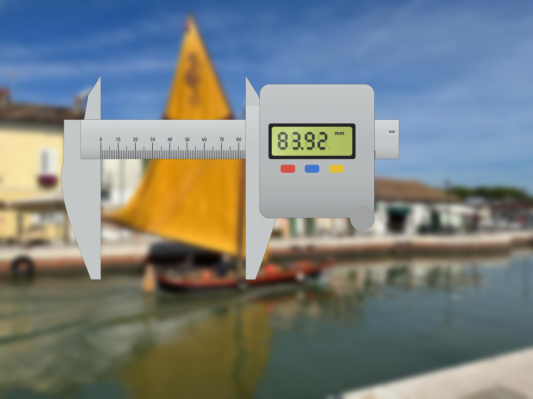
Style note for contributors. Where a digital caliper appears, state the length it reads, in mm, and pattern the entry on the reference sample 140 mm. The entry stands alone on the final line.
83.92 mm
